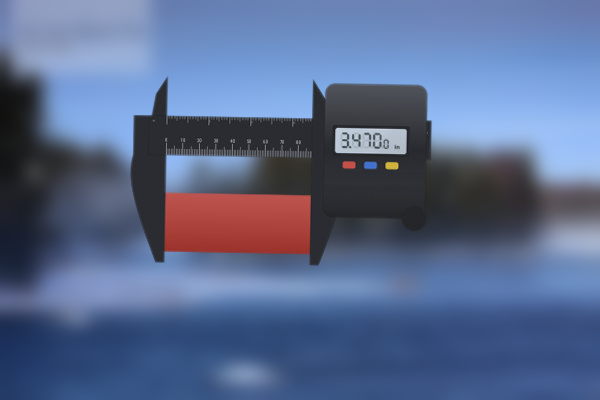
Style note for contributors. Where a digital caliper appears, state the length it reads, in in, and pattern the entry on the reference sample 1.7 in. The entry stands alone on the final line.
3.4700 in
